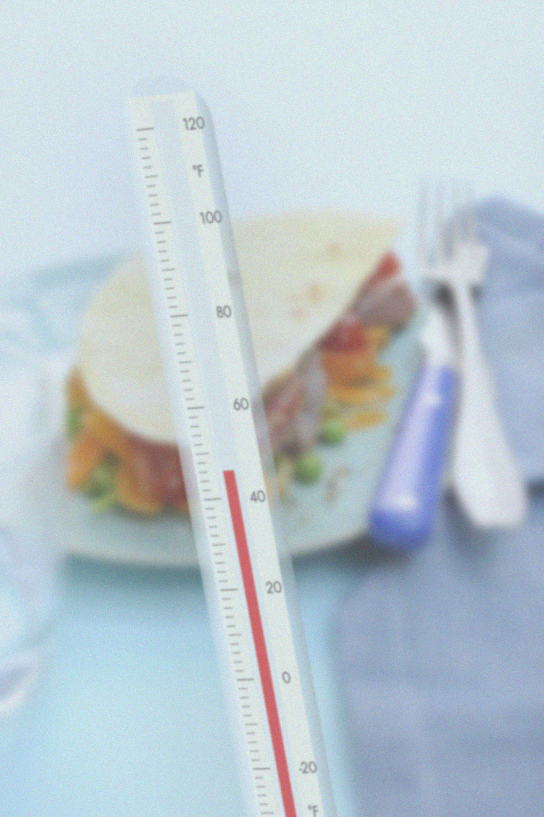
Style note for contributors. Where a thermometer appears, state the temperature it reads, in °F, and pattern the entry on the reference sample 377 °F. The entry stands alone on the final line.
46 °F
